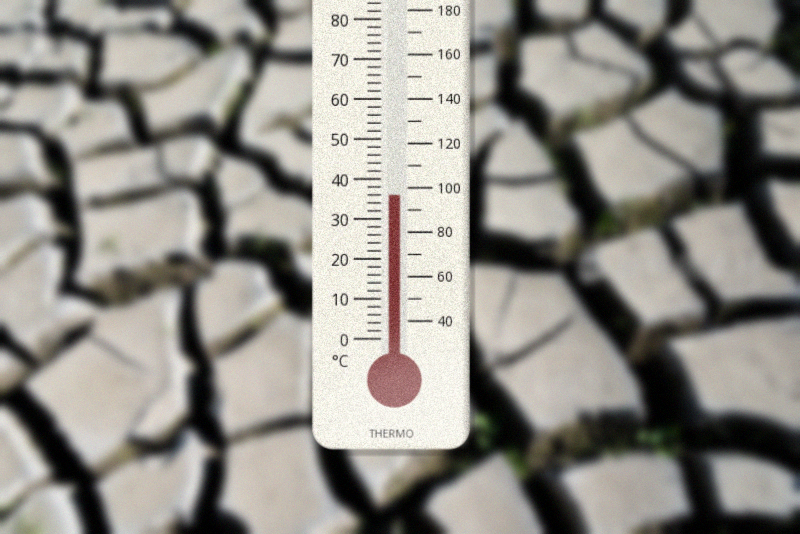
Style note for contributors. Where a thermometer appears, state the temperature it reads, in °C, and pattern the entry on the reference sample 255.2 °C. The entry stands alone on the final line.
36 °C
